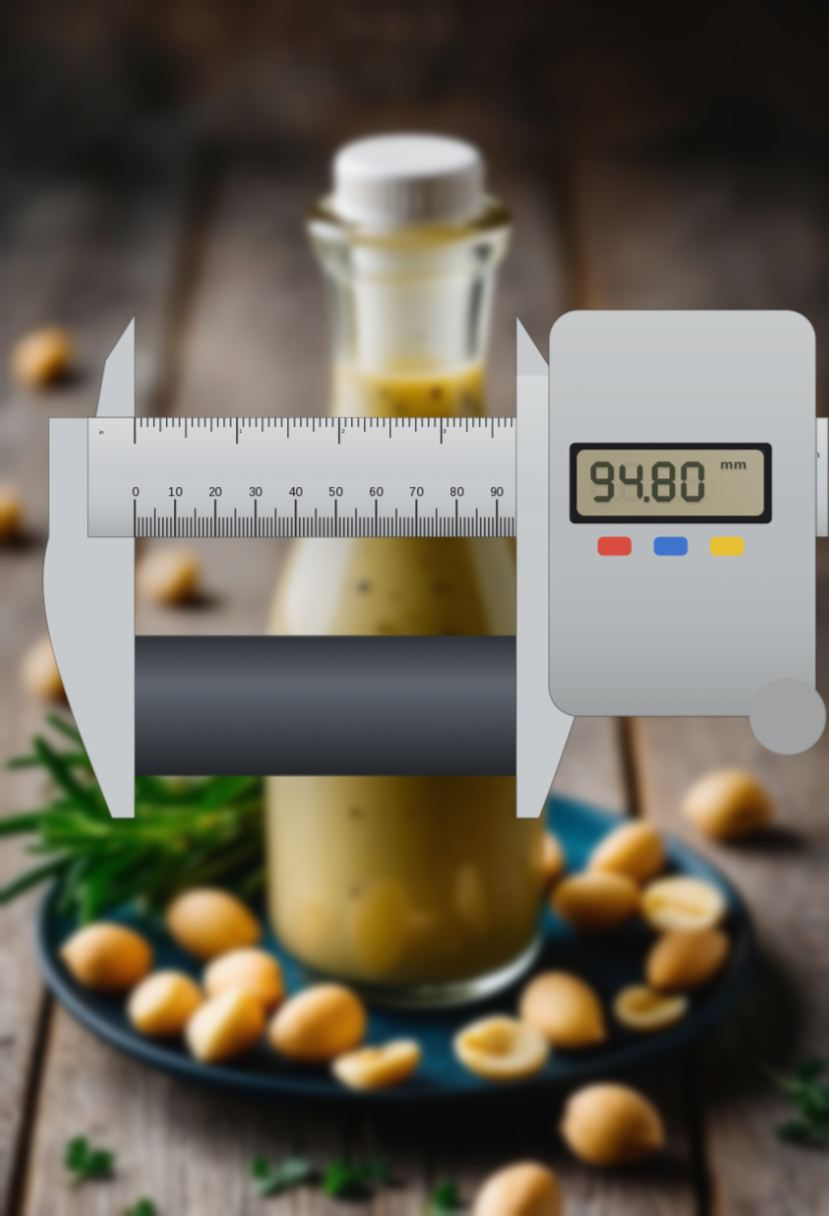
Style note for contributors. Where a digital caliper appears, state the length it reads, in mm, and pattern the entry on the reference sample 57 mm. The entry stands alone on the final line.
94.80 mm
